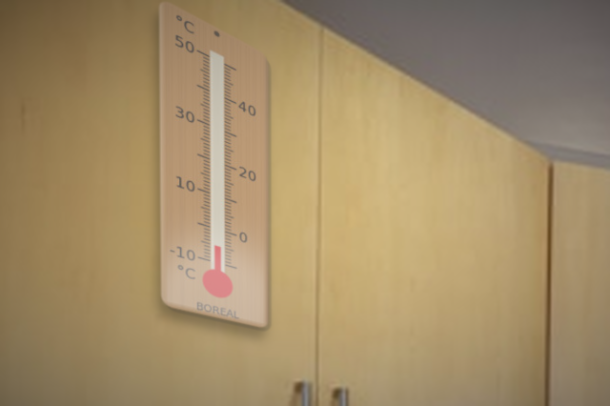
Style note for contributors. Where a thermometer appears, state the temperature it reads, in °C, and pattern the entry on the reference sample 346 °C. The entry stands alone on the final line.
-5 °C
